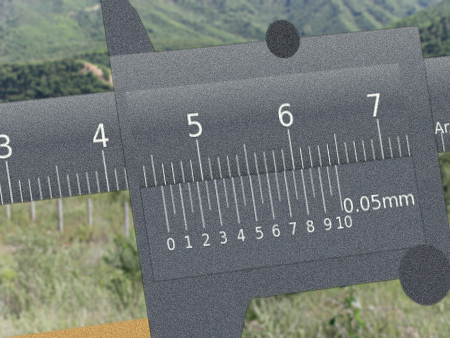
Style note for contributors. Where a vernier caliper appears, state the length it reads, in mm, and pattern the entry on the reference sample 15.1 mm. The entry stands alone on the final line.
45.6 mm
